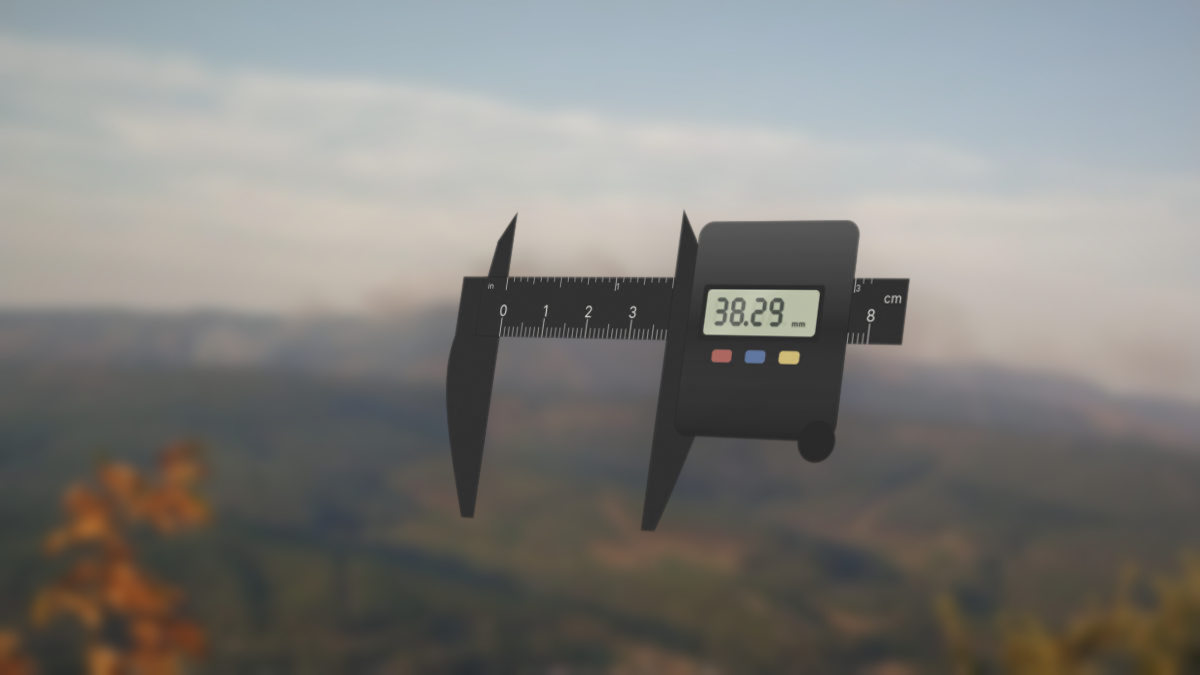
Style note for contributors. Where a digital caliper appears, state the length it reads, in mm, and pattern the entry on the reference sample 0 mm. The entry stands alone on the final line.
38.29 mm
